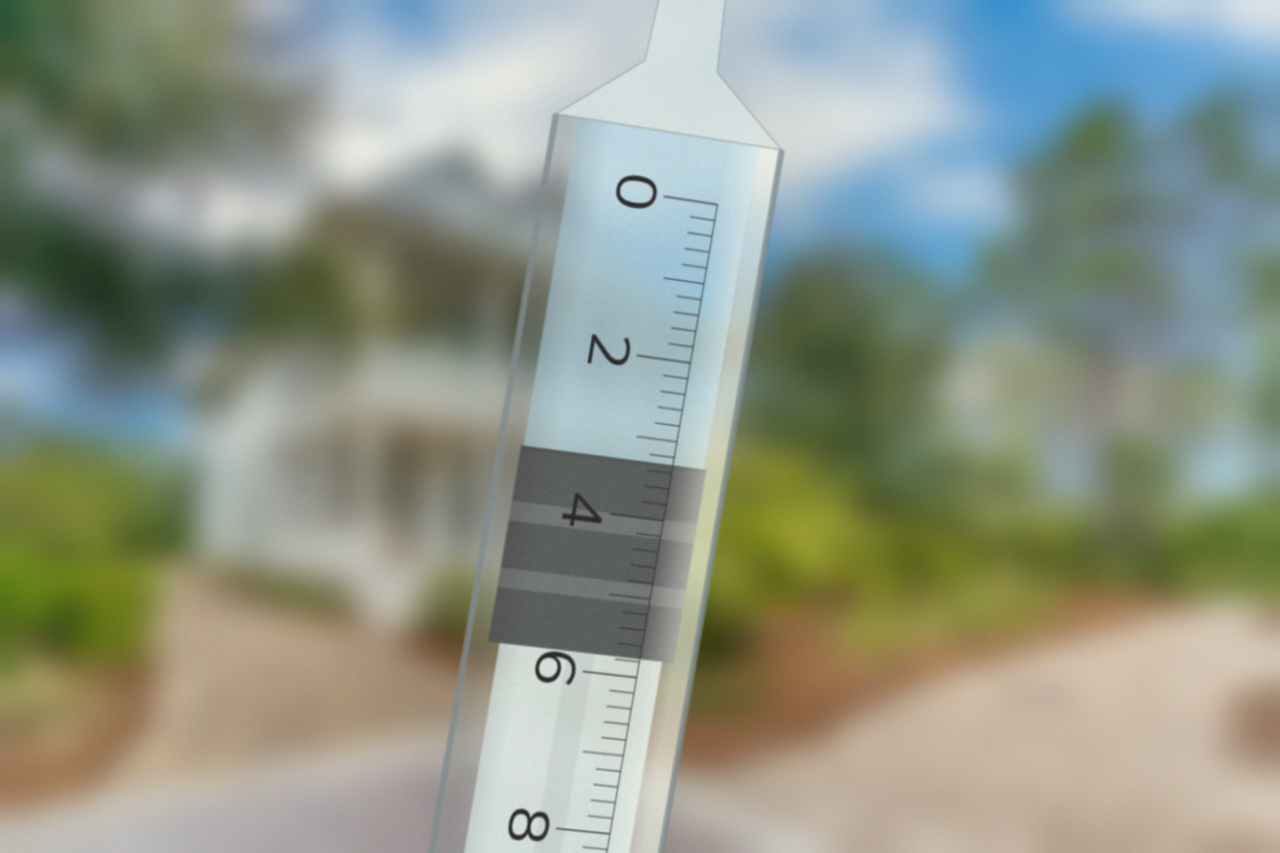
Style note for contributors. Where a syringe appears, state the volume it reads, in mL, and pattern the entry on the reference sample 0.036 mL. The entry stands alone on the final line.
3.3 mL
